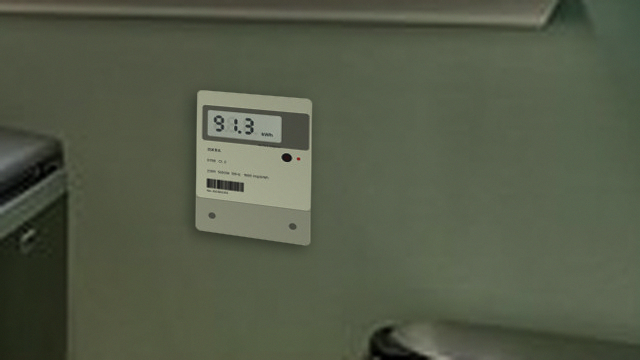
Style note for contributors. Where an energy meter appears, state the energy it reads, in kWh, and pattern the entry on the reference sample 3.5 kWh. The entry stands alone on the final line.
91.3 kWh
